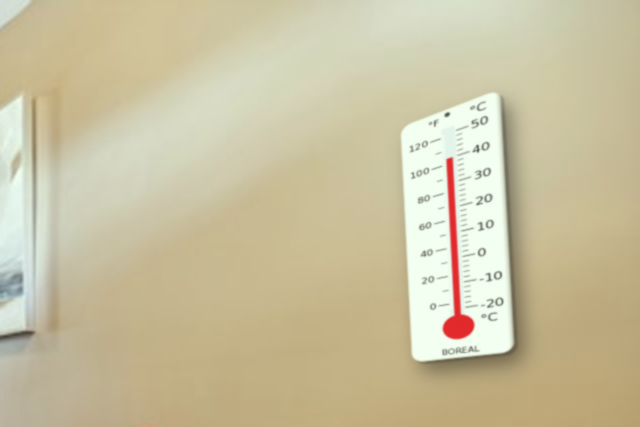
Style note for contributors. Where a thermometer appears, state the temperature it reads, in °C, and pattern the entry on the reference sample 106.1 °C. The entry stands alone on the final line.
40 °C
